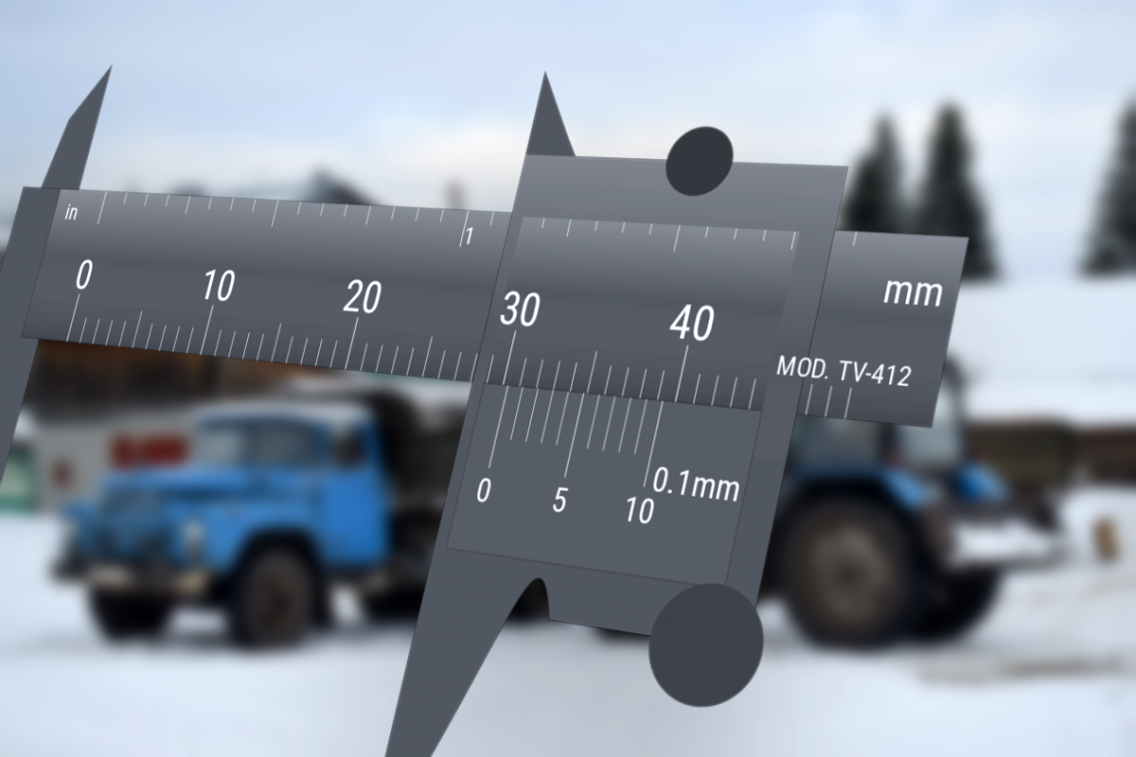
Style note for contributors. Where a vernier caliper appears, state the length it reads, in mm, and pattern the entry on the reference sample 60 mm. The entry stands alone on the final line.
30.3 mm
